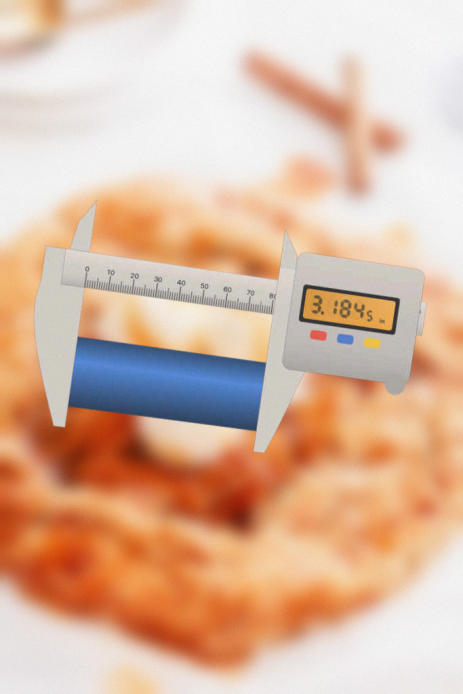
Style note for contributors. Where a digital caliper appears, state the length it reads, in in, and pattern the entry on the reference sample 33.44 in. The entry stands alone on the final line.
3.1845 in
